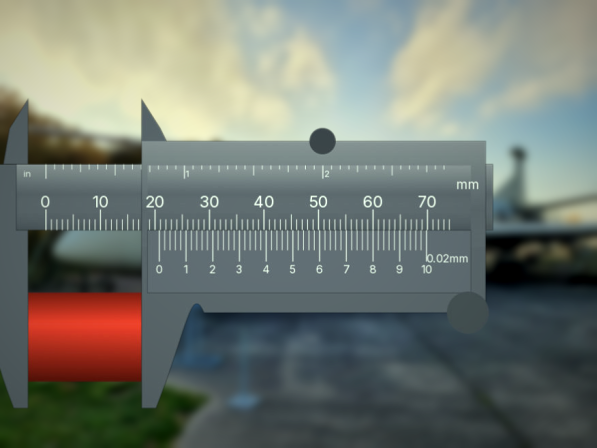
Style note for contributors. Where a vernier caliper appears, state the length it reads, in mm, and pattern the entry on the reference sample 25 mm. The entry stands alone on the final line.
20.8 mm
